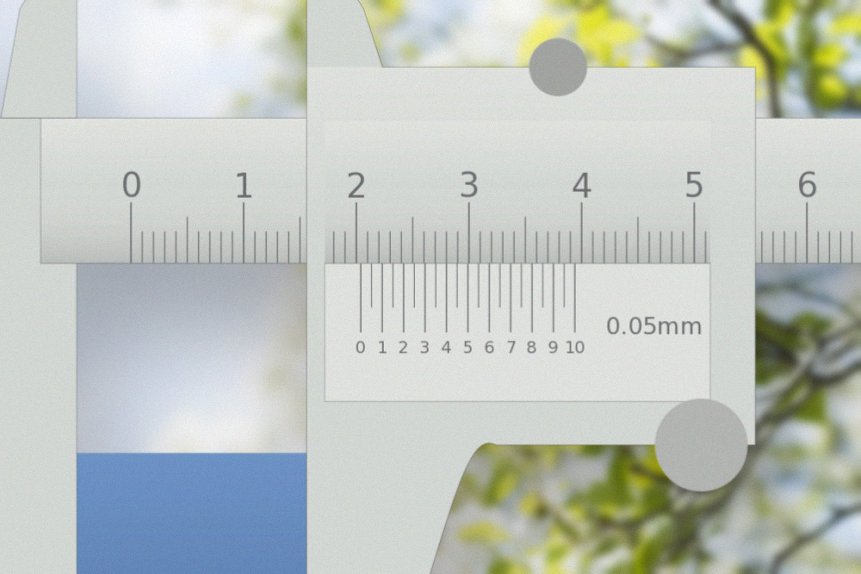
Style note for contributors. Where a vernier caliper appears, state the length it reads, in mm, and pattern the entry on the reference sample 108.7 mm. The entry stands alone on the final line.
20.4 mm
